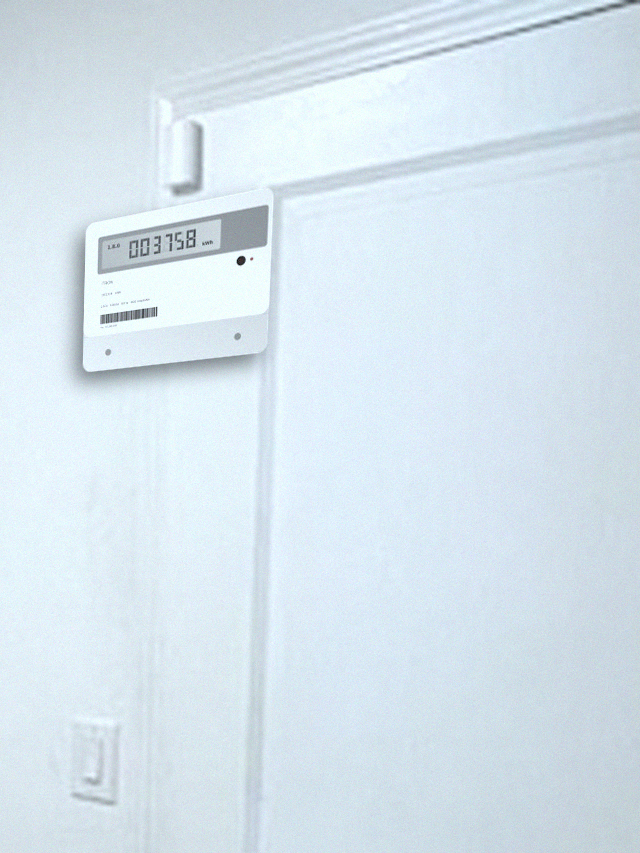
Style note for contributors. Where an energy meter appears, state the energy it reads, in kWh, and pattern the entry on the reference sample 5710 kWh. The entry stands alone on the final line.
3758 kWh
